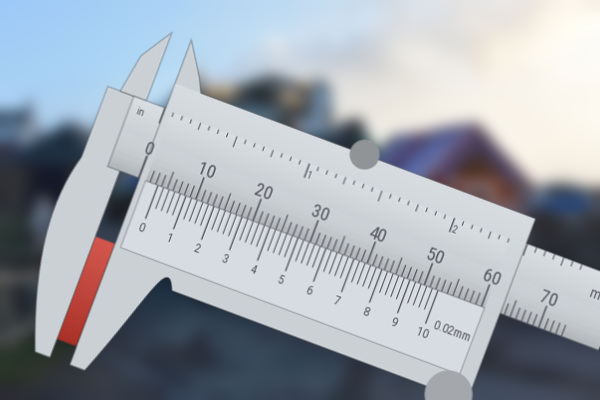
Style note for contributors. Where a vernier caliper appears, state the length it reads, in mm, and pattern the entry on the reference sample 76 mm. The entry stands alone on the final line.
3.4 mm
